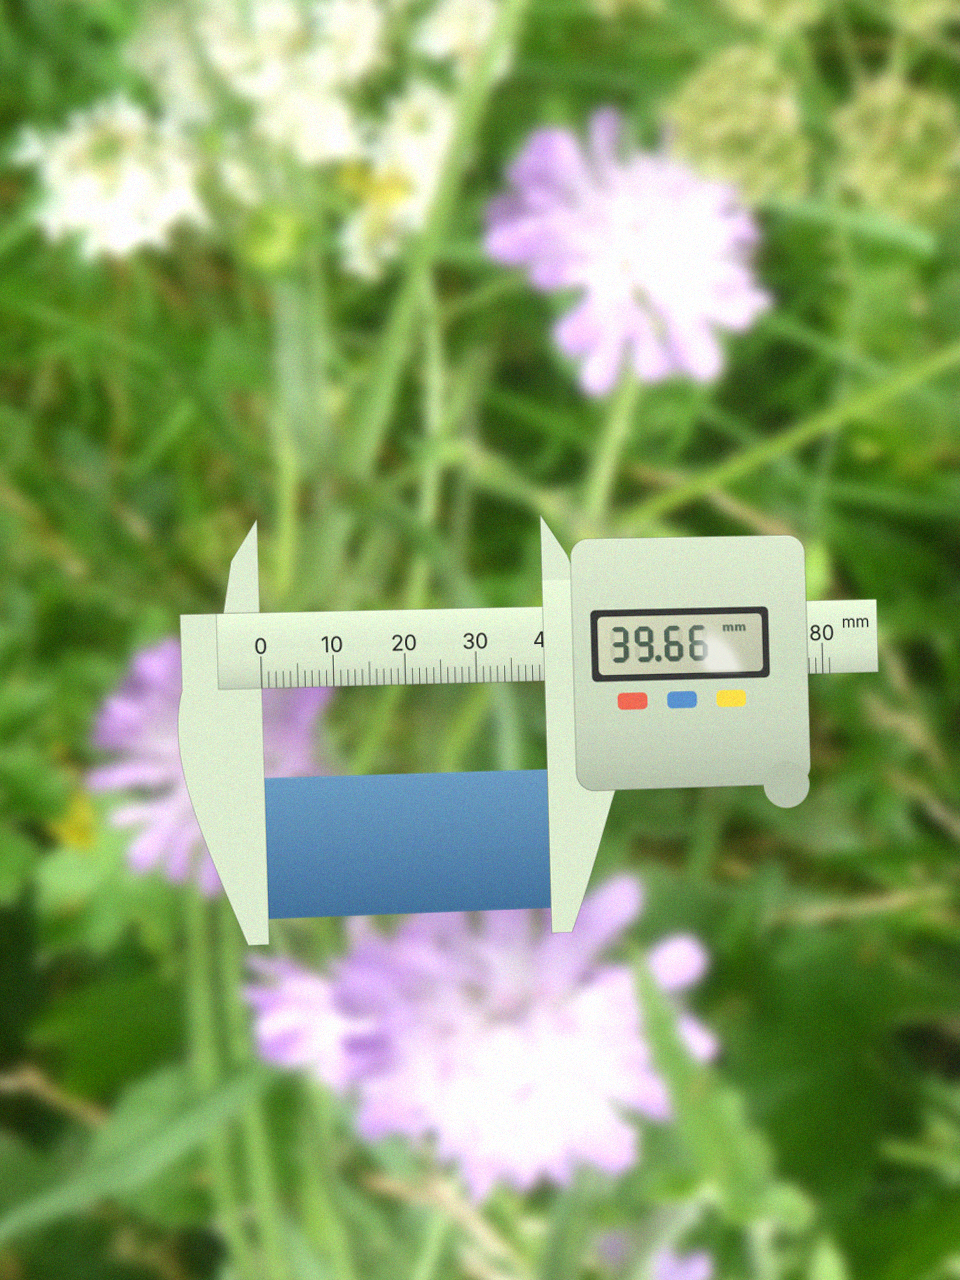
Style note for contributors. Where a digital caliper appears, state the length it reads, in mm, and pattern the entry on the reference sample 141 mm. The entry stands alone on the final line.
39.66 mm
